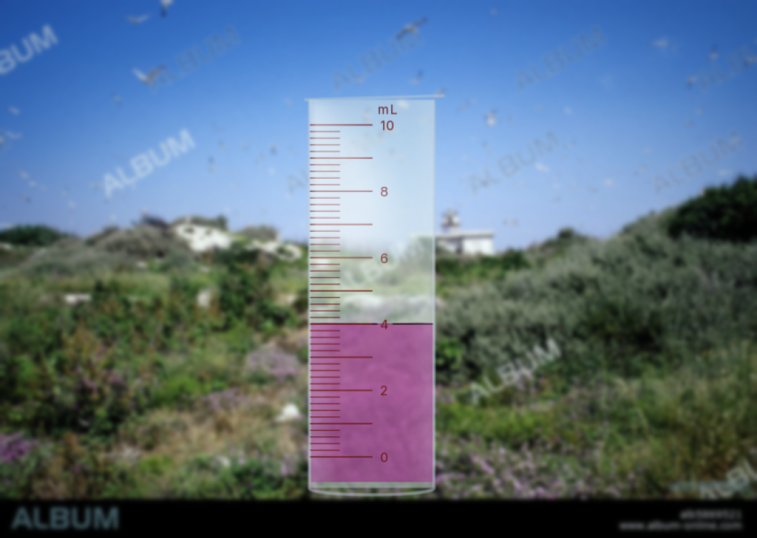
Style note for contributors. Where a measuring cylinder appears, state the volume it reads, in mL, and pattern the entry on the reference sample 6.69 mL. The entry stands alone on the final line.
4 mL
